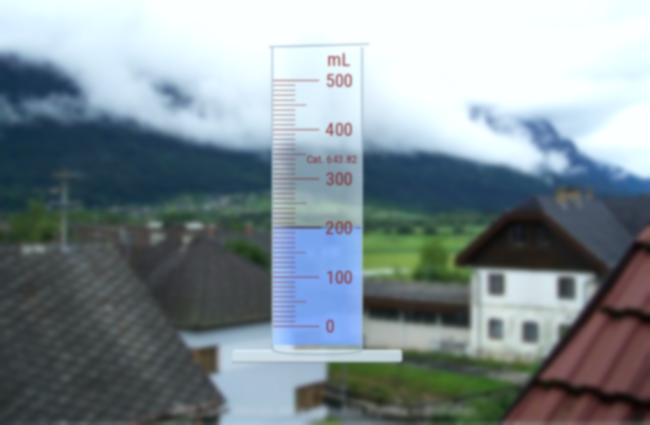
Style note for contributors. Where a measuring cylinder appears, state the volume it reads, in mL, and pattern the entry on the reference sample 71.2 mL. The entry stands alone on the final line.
200 mL
